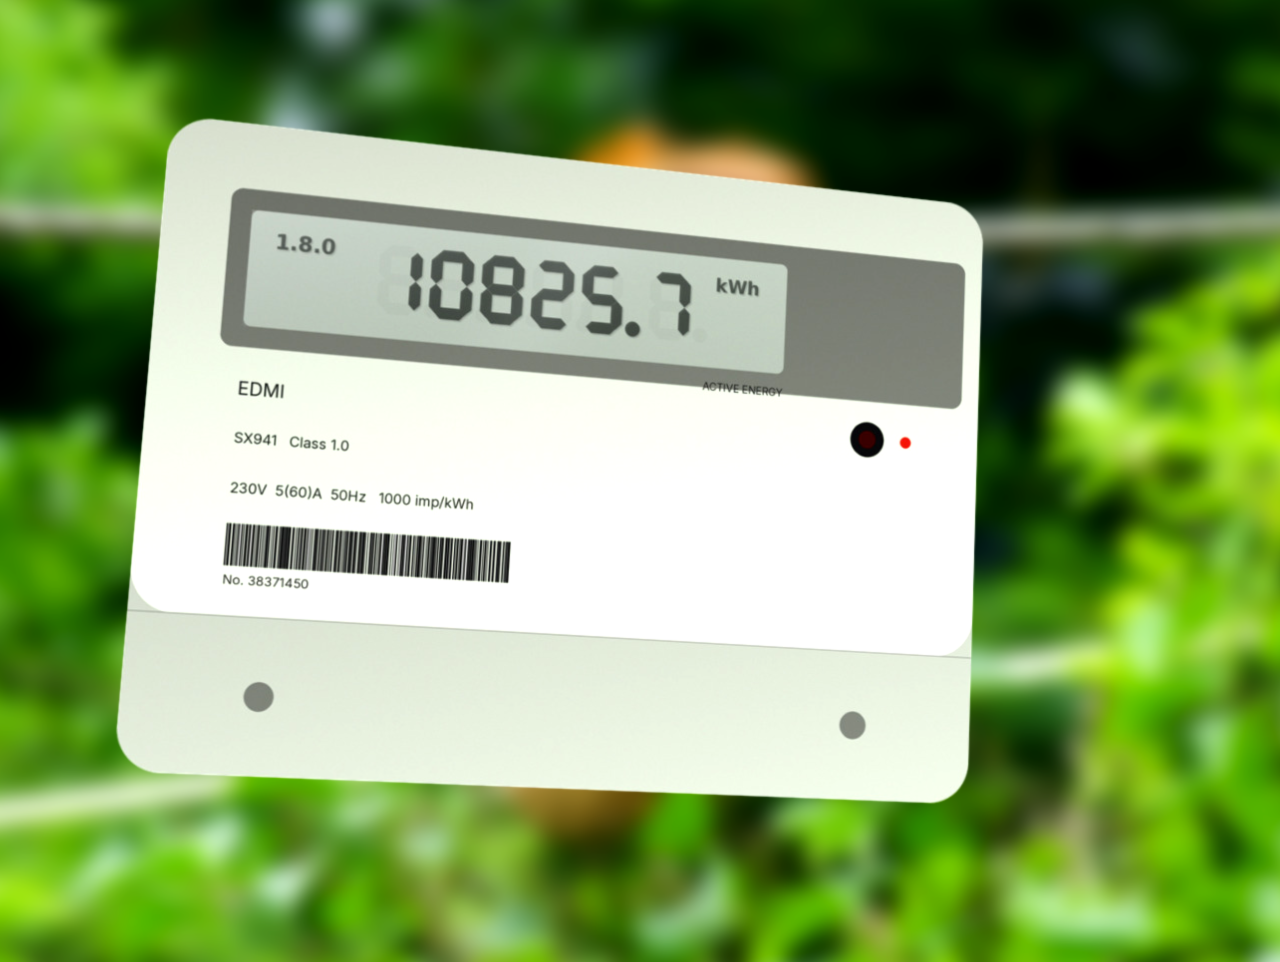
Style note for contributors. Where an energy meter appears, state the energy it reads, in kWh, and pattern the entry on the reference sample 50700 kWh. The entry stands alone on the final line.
10825.7 kWh
